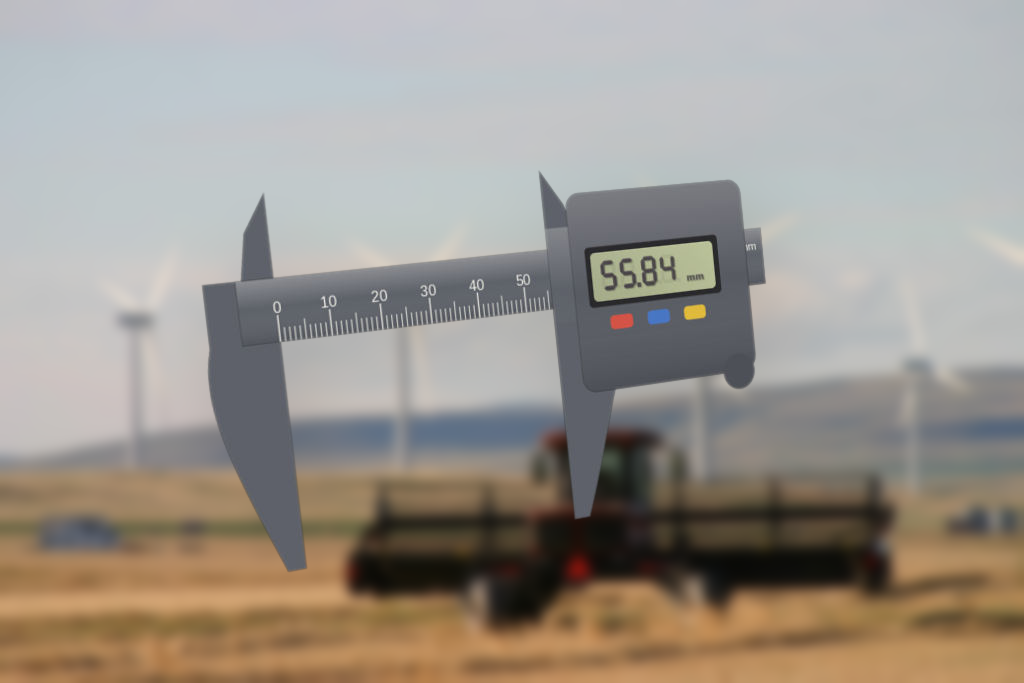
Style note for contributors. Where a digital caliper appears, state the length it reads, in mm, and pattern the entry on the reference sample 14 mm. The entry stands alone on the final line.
55.84 mm
